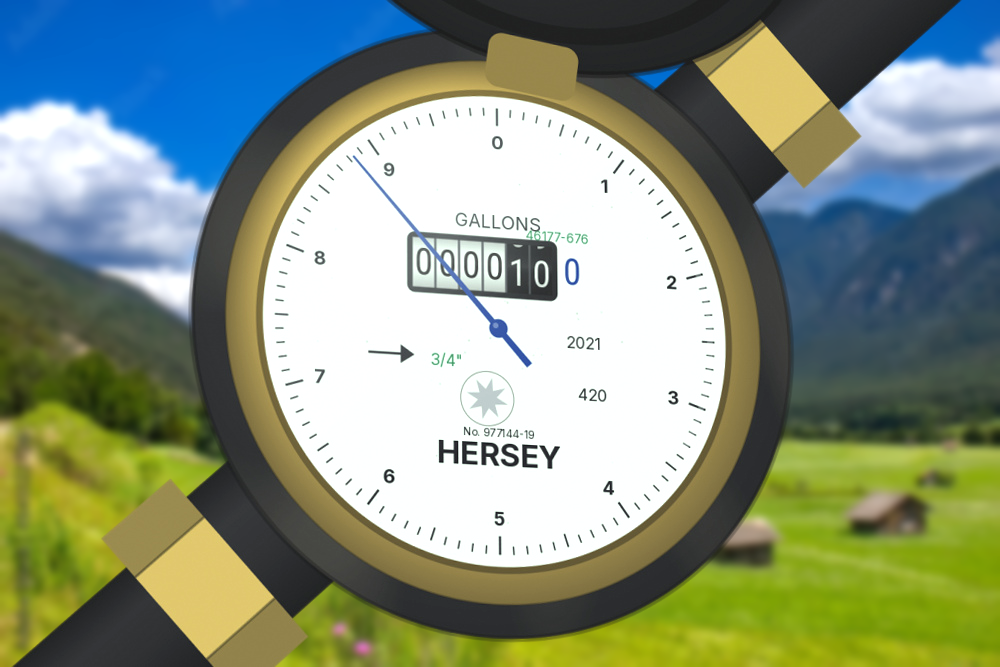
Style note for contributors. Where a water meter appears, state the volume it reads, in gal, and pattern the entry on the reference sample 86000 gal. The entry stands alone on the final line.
98.8 gal
